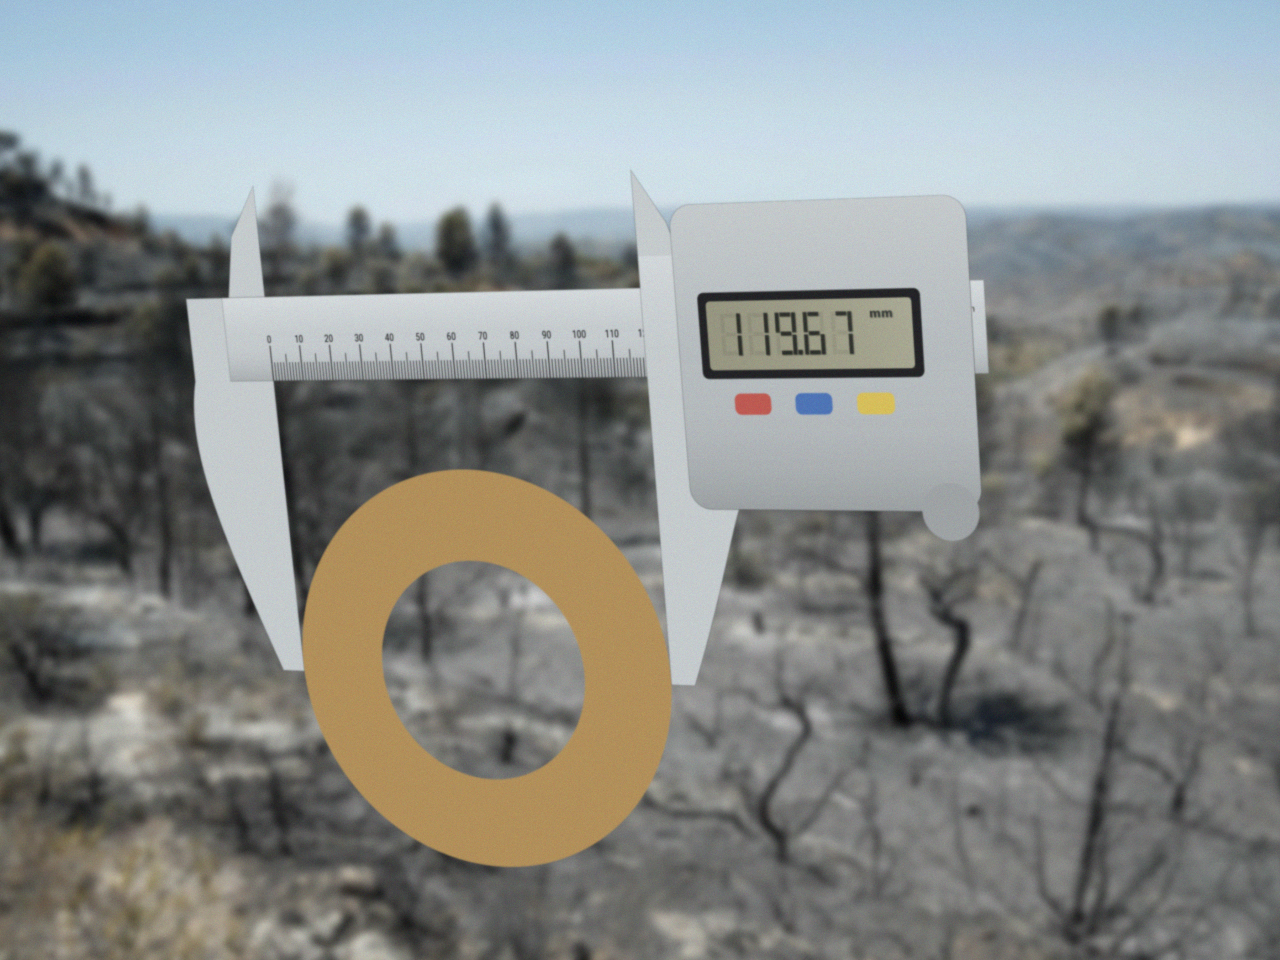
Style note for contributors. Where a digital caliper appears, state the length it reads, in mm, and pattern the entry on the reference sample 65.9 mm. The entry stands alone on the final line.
119.67 mm
